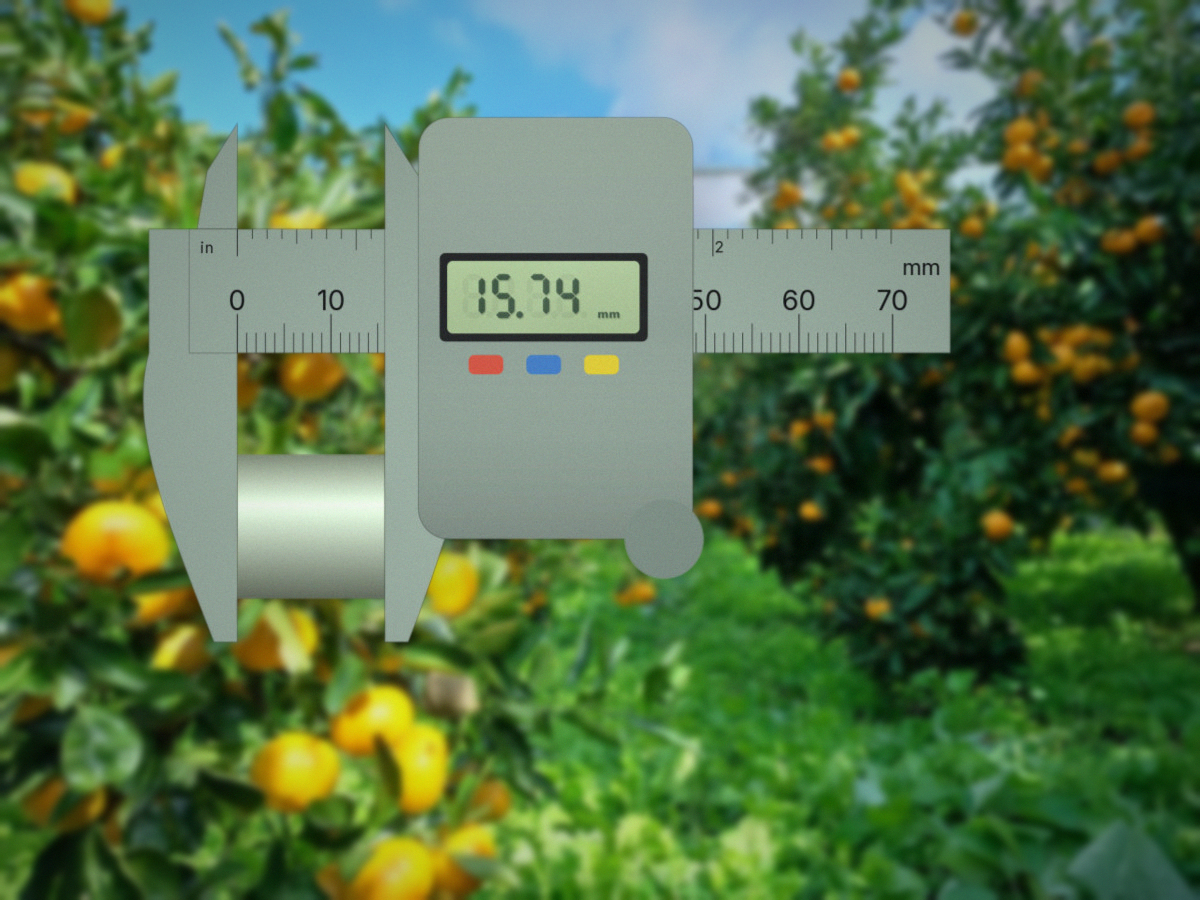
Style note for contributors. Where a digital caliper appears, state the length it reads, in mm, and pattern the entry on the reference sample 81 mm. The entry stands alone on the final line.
15.74 mm
